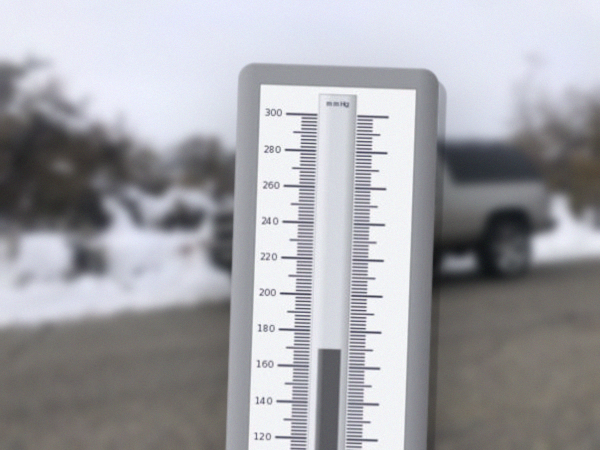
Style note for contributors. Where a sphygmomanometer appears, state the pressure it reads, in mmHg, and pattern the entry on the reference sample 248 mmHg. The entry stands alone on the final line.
170 mmHg
